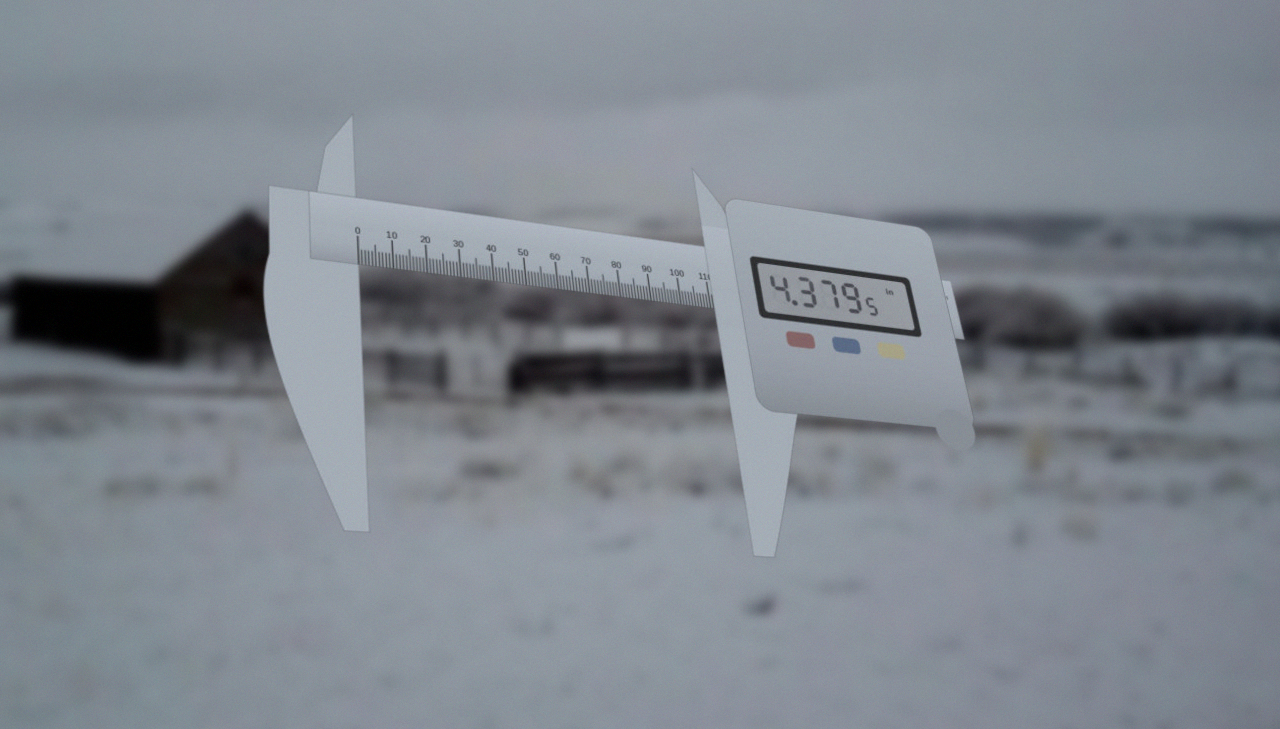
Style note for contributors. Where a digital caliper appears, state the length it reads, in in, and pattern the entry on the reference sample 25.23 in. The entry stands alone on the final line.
4.3795 in
